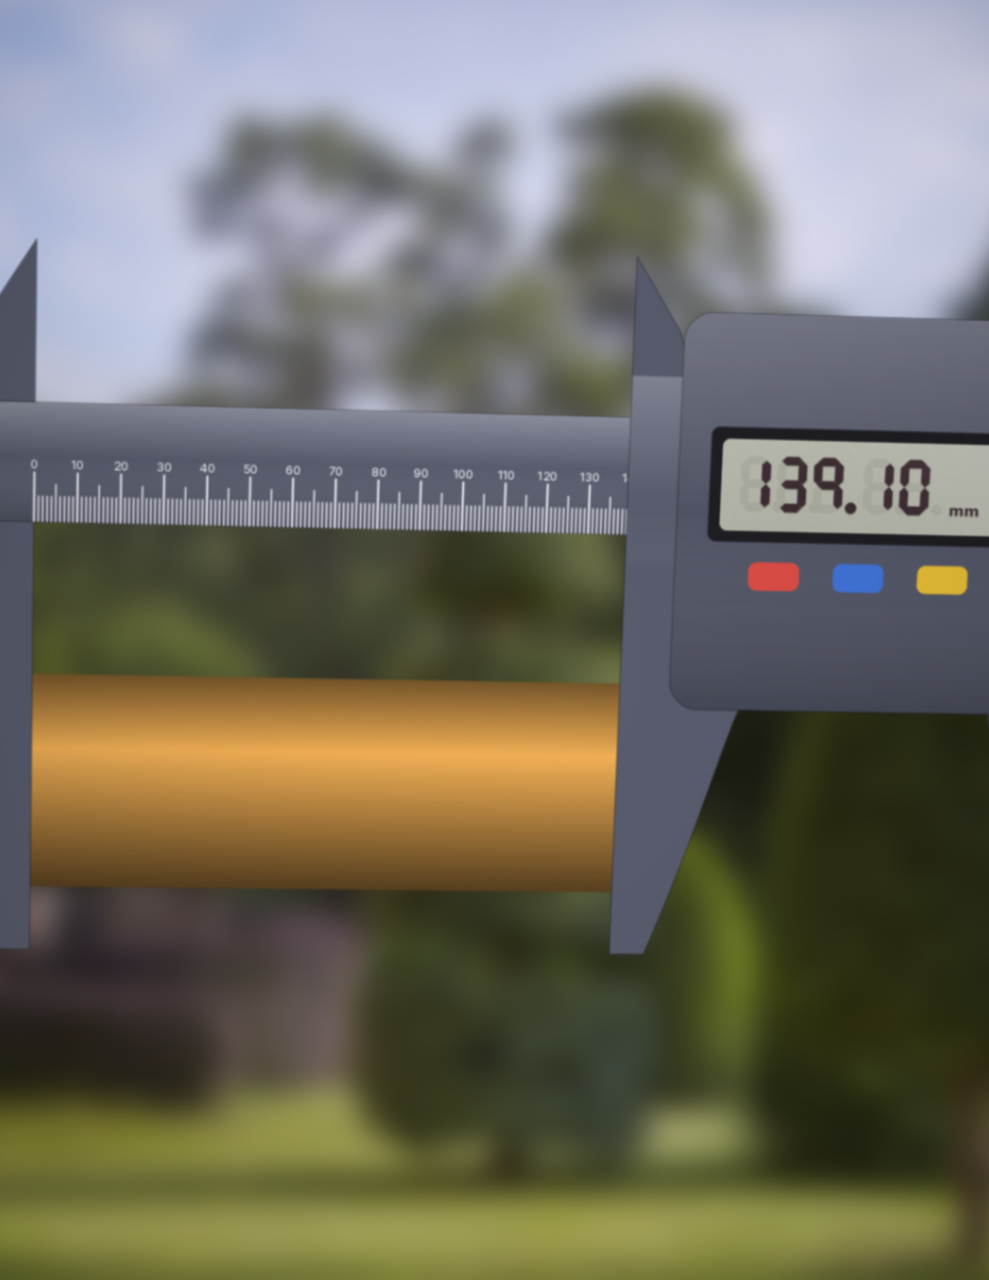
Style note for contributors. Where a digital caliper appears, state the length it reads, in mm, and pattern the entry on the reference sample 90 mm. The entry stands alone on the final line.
139.10 mm
